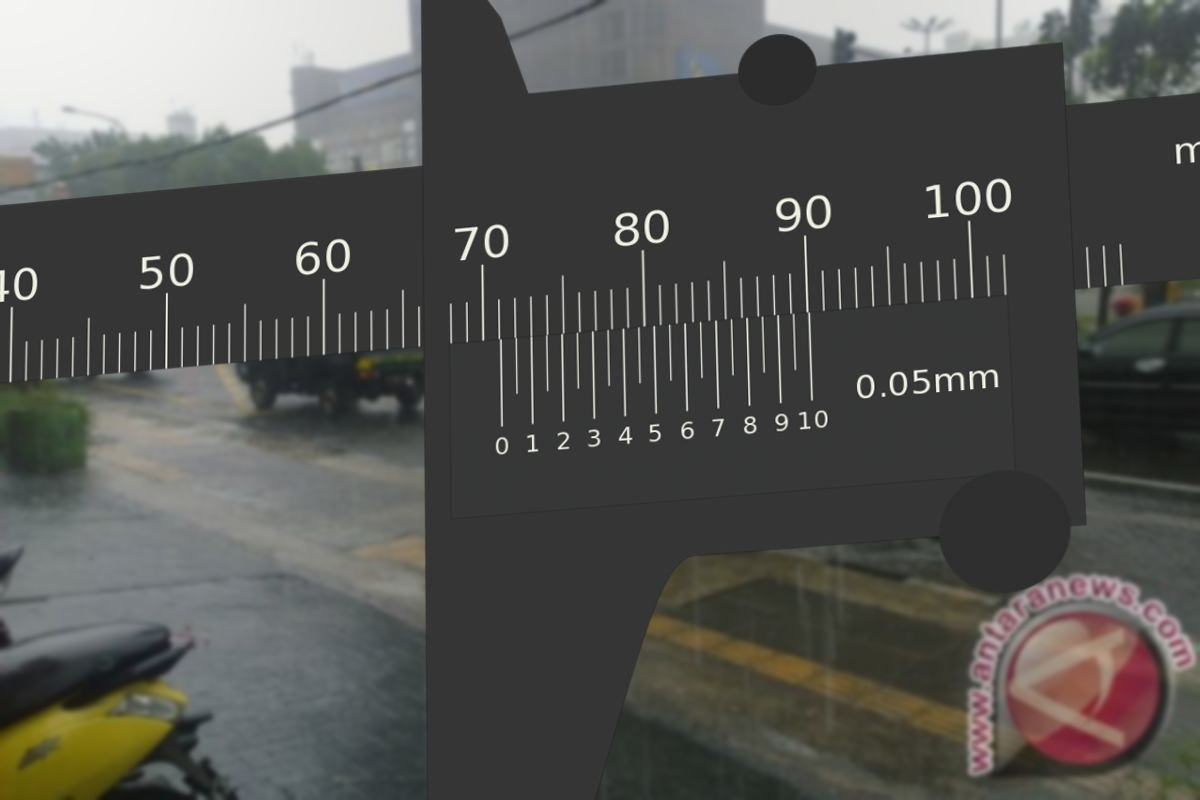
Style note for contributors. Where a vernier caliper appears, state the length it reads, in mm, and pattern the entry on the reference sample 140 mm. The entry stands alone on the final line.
71.1 mm
